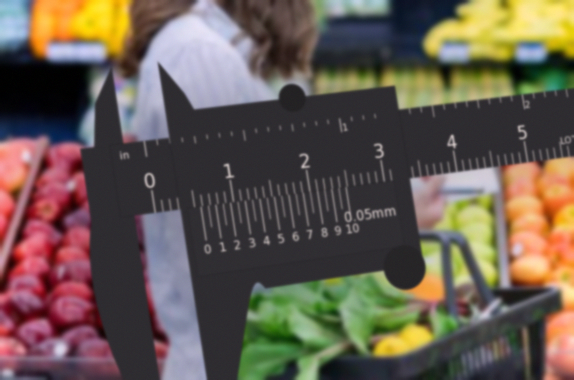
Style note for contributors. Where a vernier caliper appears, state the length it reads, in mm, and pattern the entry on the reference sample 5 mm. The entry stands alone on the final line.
5.8 mm
